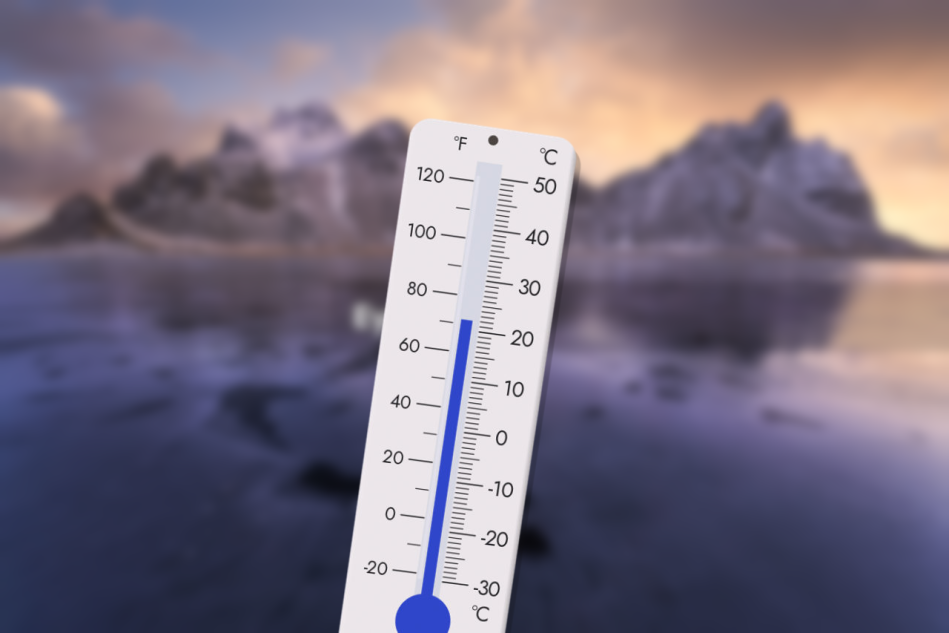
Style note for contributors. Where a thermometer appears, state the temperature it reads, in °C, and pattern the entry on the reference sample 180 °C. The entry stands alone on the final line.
22 °C
